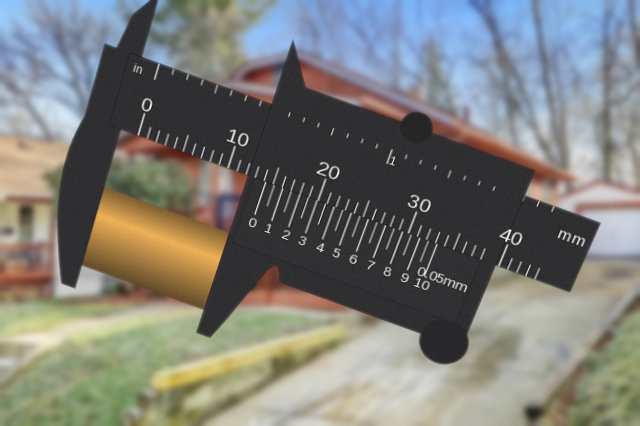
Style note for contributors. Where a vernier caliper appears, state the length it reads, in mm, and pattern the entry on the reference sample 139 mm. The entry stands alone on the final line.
14.2 mm
